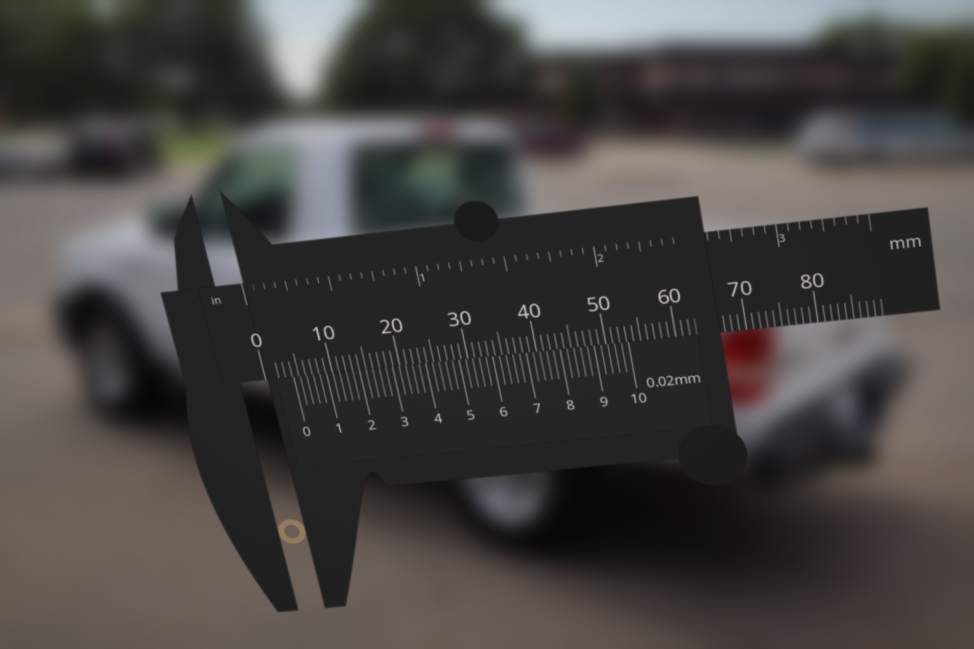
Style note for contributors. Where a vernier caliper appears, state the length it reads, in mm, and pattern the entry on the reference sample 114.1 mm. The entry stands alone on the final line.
4.2 mm
